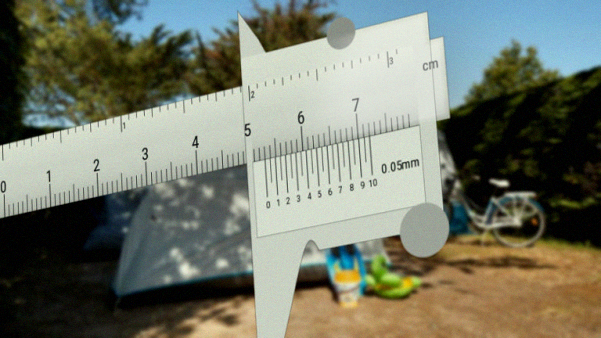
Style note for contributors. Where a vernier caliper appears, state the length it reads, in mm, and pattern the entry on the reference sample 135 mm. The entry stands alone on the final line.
53.0 mm
